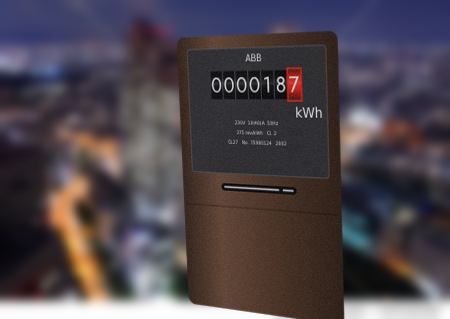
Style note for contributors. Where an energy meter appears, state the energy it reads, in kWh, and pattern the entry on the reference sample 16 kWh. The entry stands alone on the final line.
18.7 kWh
